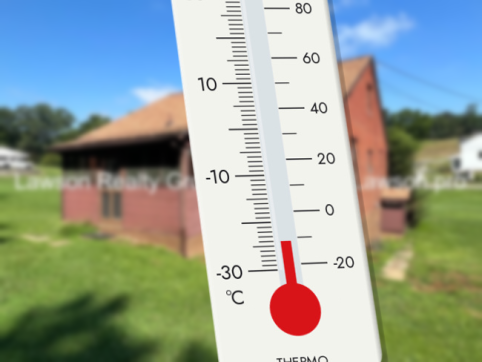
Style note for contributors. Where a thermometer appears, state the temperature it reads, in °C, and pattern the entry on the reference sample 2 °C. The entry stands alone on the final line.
-24 °C
